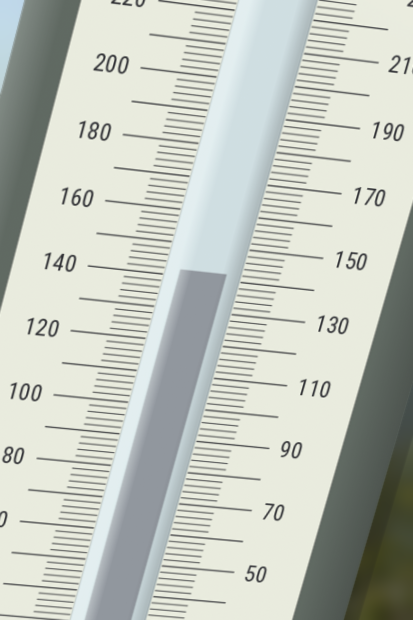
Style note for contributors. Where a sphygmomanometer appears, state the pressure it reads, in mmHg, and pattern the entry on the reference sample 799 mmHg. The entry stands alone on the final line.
142 mmHg
